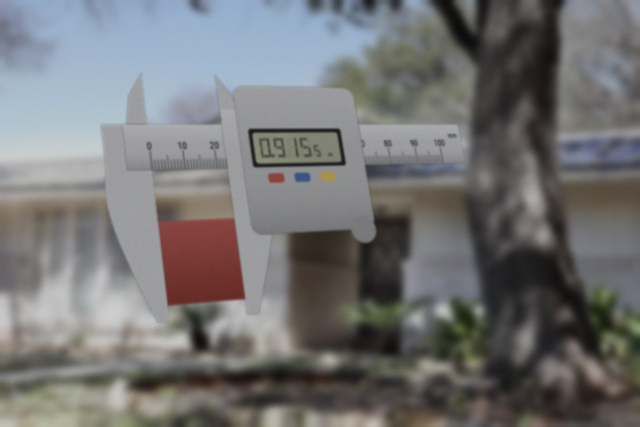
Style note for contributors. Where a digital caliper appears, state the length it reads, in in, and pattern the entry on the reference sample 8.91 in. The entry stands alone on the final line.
0.9155 in
